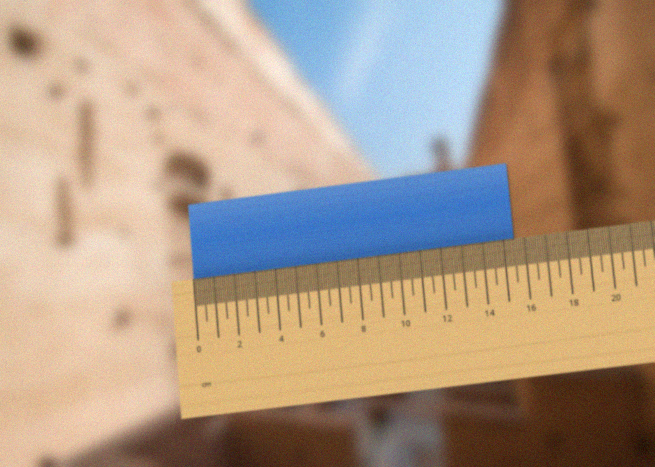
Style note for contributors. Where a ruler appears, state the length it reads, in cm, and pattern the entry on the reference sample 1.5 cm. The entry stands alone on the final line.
15.5 cm
